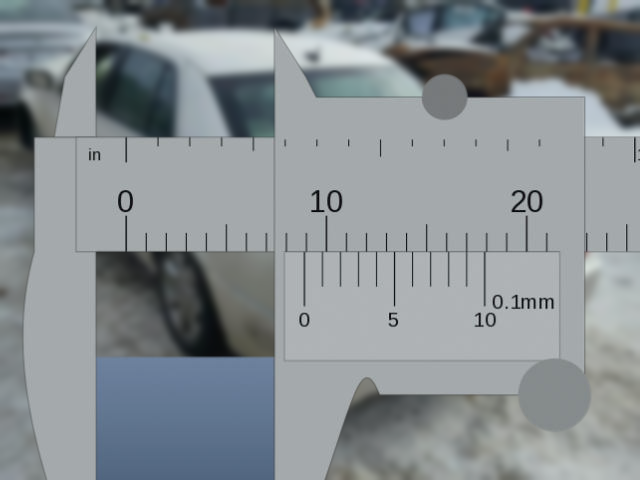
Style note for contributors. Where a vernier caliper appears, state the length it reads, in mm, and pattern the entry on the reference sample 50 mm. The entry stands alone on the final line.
8.9 mm
